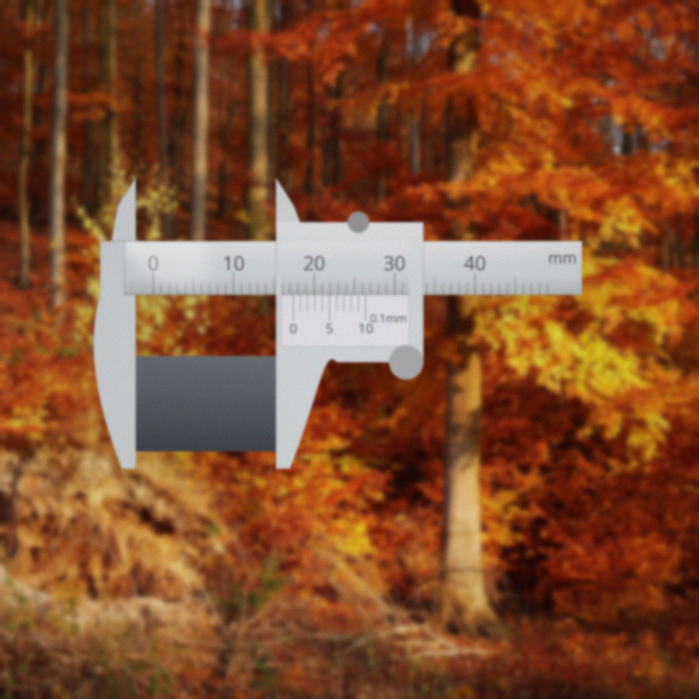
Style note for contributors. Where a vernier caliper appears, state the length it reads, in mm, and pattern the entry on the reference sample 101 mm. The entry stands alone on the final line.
17.4 mm
